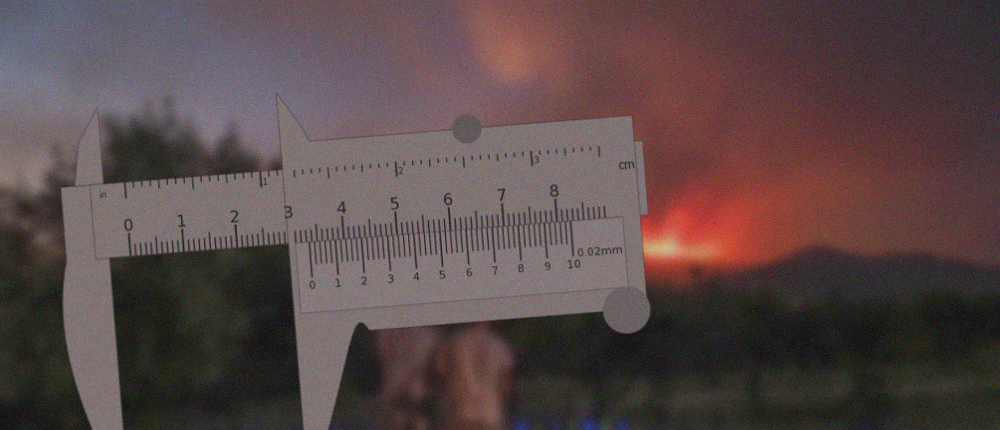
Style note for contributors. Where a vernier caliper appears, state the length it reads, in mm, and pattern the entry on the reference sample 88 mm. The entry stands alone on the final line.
33.5 mm
